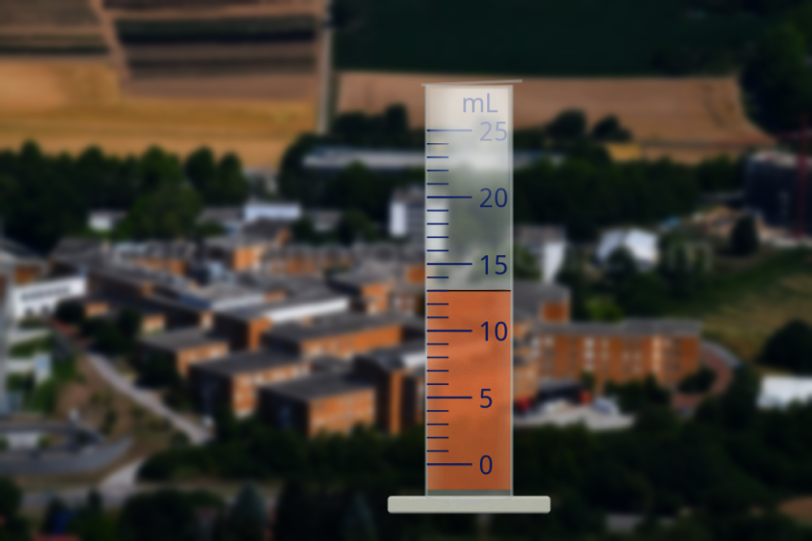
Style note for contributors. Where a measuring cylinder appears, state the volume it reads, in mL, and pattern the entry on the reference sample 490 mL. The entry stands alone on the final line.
13 mL
